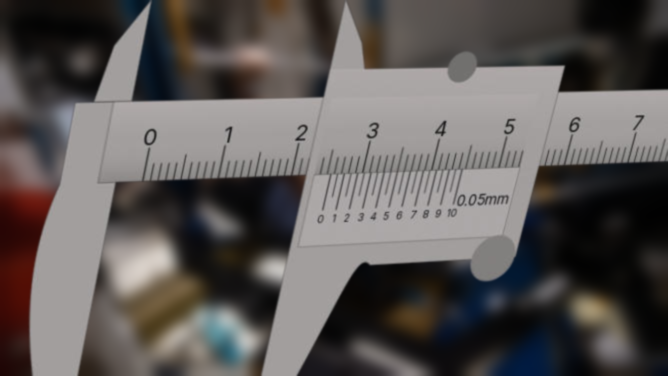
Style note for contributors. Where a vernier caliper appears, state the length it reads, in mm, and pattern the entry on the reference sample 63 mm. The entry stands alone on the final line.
25.5 mm
